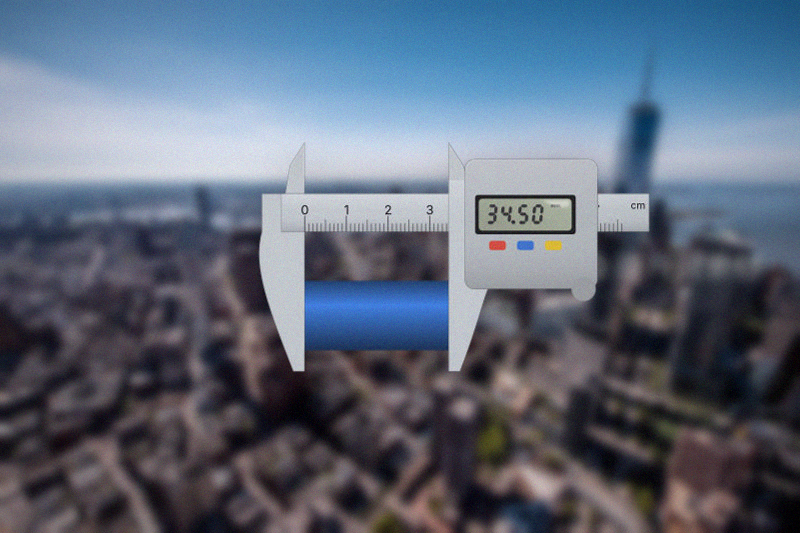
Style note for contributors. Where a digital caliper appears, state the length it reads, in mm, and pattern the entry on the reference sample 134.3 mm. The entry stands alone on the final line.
34.50 mm
